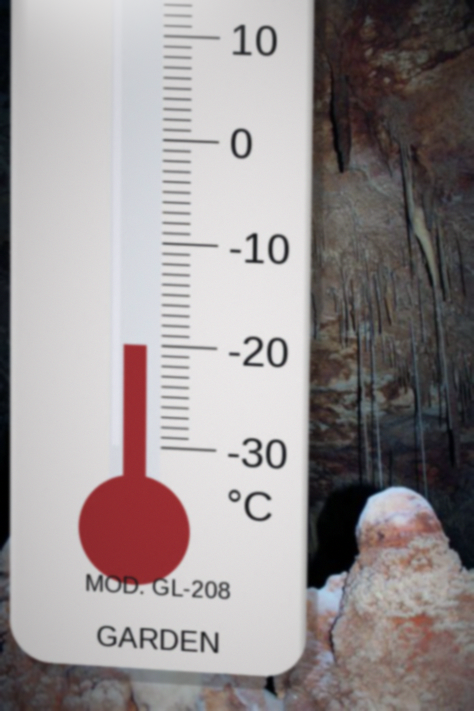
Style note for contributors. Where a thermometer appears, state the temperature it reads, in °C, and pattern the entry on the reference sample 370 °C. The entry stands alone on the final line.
-20 °C
